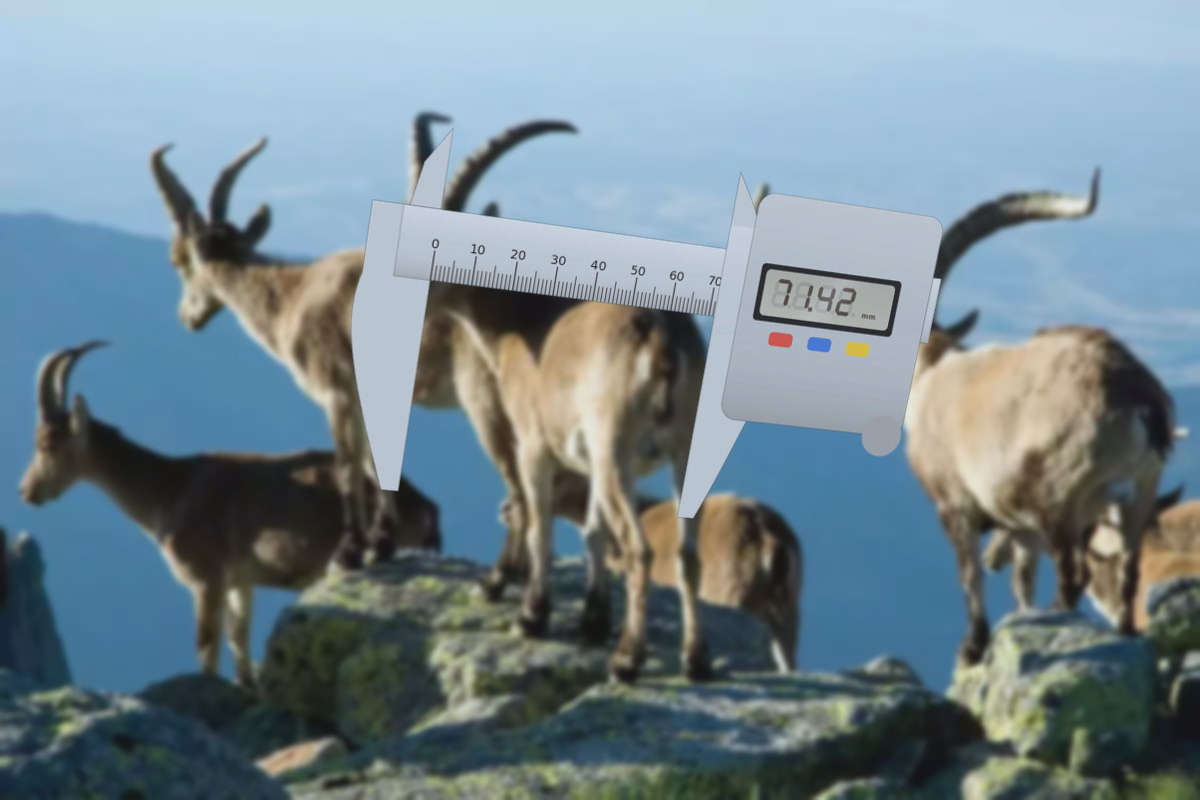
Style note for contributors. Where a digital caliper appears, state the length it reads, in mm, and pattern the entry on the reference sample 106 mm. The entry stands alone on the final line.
71.42 mm
